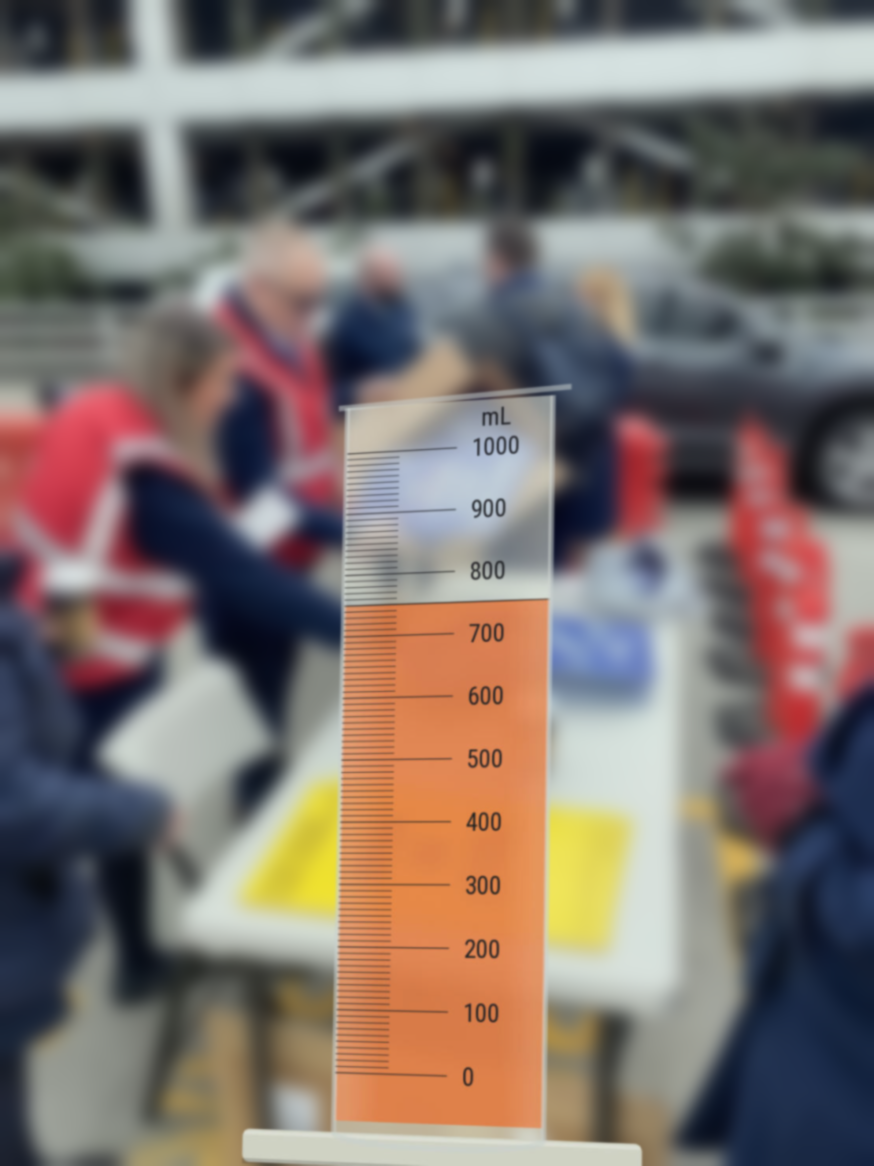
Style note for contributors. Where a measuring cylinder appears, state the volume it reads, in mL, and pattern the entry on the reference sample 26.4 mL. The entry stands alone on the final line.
750 mL
